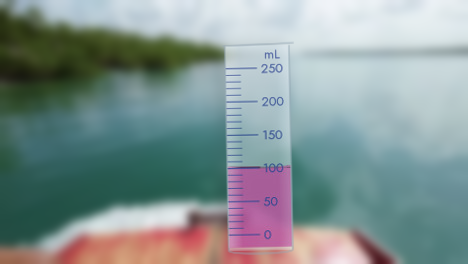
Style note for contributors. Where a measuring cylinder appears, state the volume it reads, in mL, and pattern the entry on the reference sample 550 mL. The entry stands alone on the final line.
100 mL
